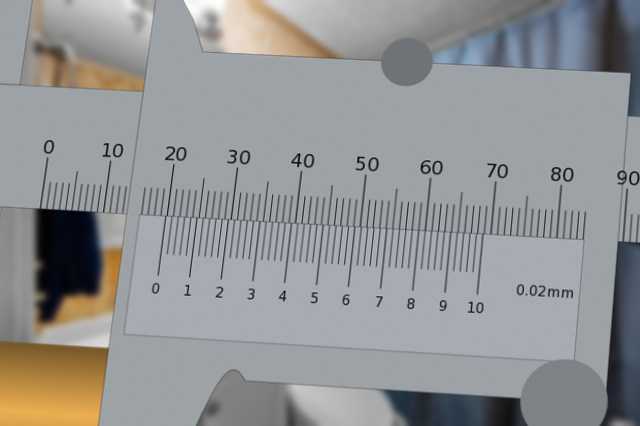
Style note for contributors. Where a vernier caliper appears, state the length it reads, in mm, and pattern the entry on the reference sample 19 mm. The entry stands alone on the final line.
19.8 mm
